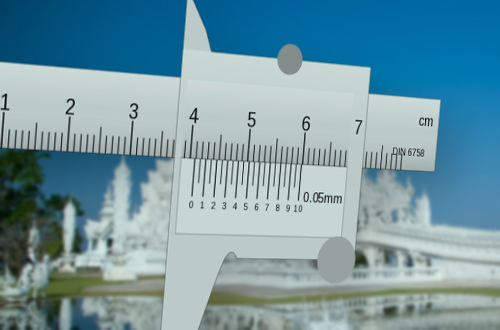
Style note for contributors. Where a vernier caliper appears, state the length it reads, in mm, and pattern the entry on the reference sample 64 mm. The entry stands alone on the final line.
40.8 mm
